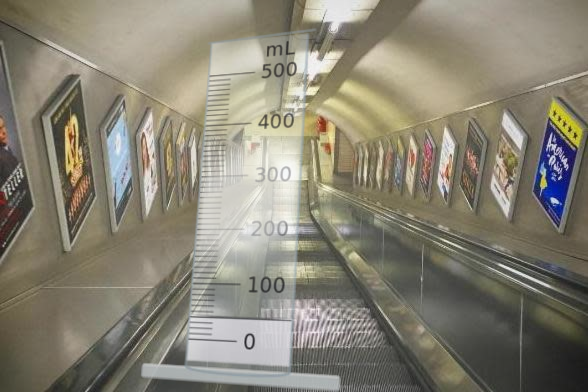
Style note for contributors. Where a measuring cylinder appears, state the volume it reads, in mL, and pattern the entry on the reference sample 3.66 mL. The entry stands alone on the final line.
40 mL
